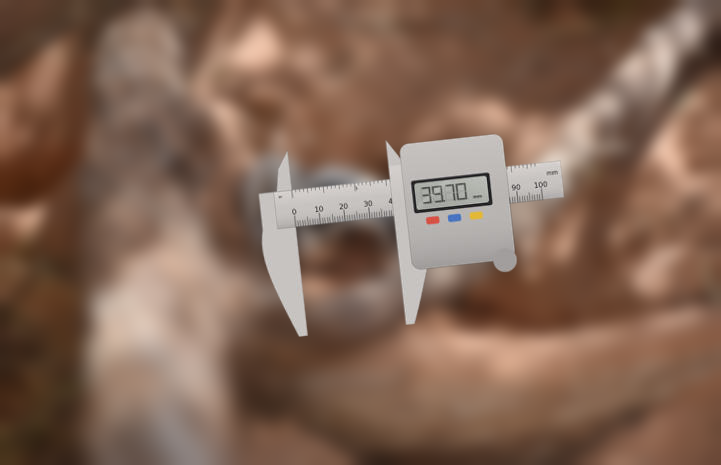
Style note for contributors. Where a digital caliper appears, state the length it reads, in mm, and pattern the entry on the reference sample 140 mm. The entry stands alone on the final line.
39.70 mm
